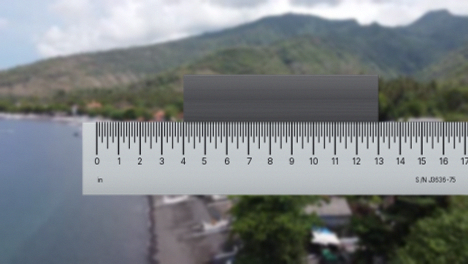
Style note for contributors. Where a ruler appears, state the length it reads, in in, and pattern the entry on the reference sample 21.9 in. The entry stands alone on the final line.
9 in
